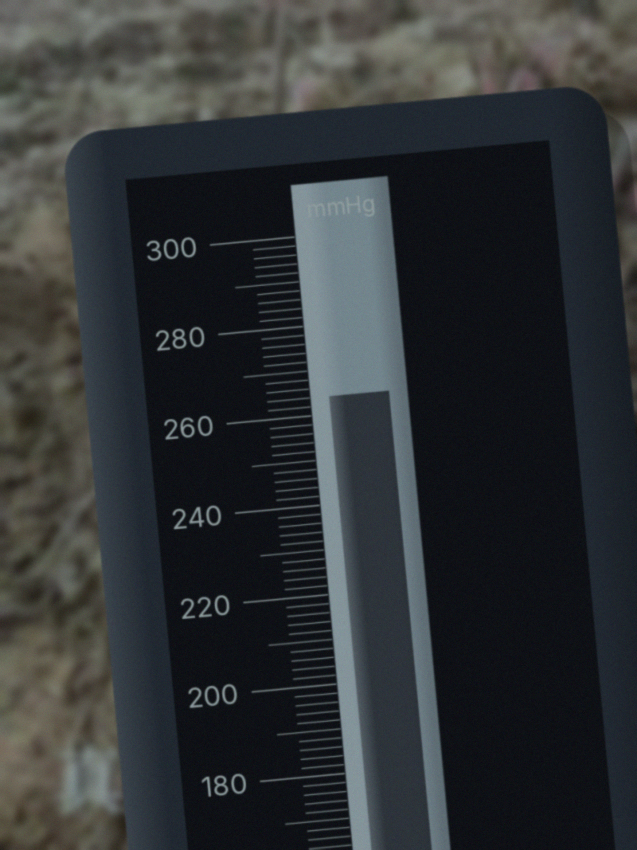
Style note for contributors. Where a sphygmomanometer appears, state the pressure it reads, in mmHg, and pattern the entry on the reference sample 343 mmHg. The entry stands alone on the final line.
264 mmHg
